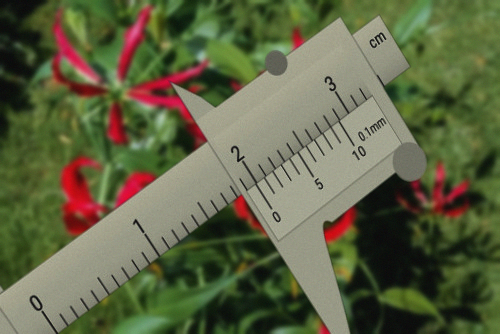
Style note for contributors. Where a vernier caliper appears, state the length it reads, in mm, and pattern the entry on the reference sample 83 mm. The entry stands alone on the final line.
19.9 mm
